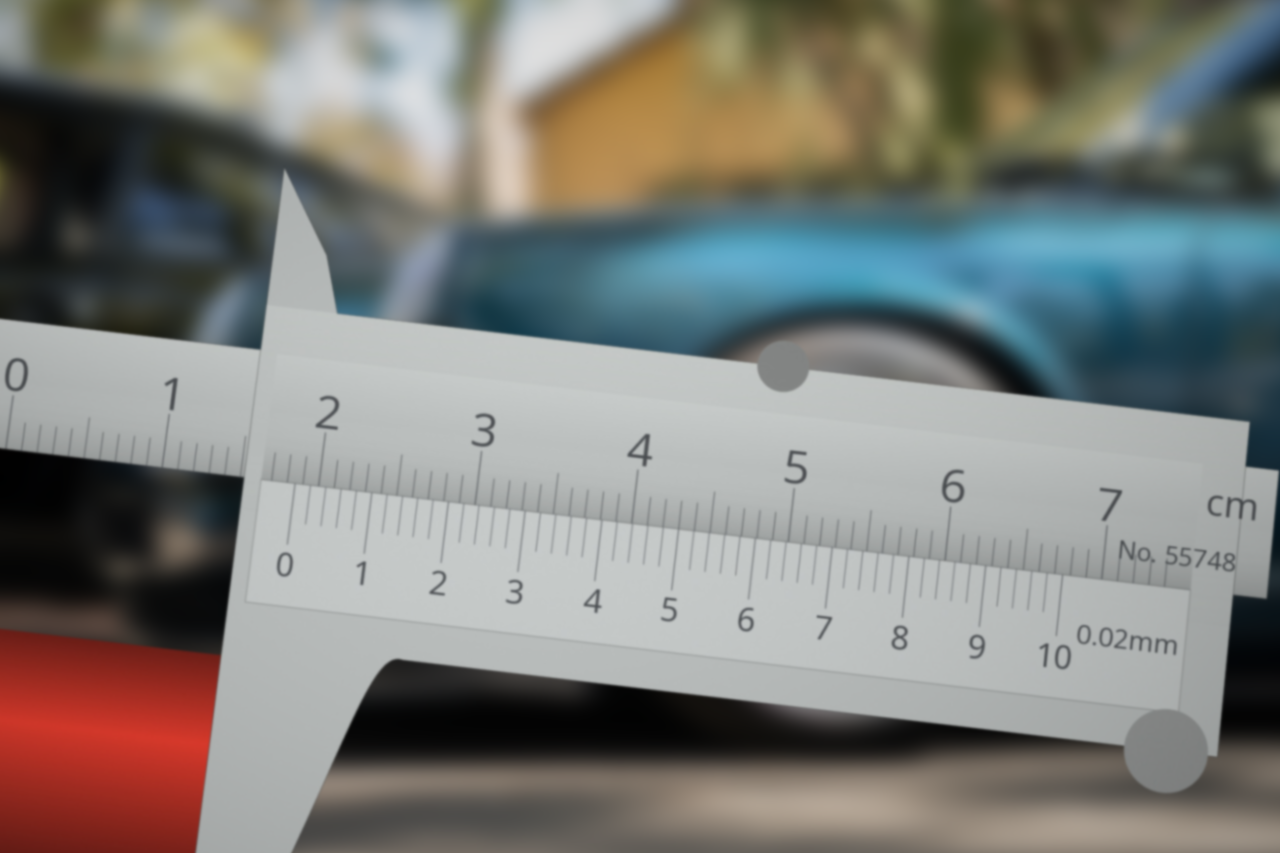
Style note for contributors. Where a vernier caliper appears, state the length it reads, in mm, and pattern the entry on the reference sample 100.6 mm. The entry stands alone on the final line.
18.5 mm
